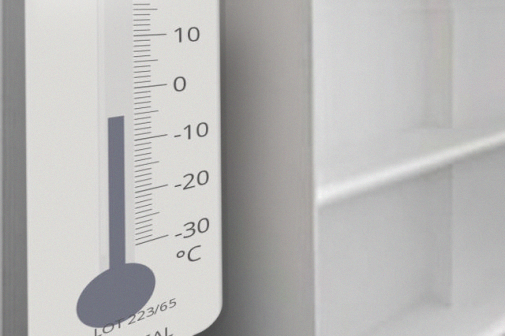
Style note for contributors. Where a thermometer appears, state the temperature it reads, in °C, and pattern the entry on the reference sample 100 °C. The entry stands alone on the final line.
-5 °C
